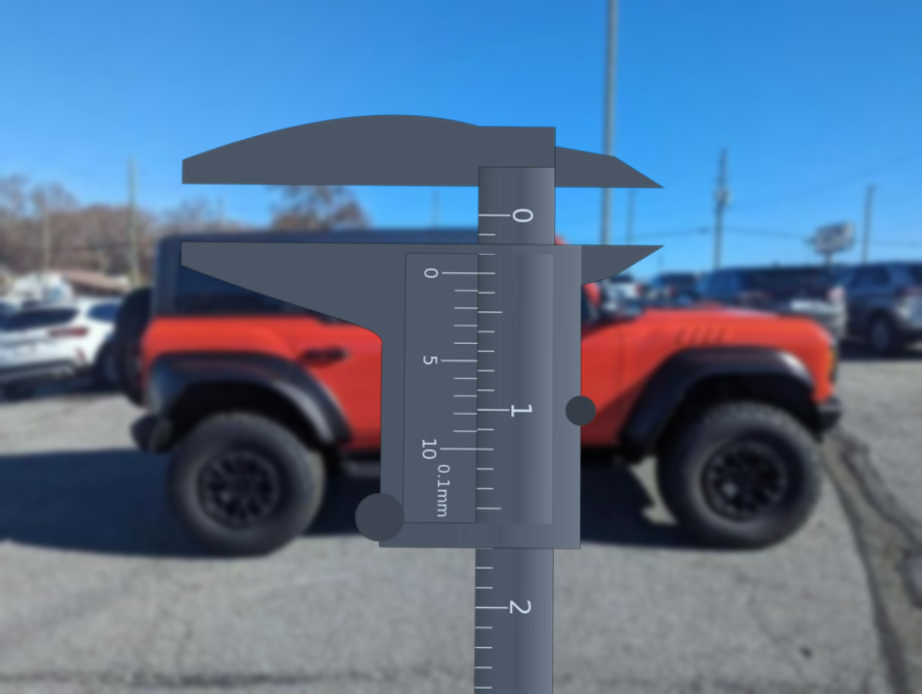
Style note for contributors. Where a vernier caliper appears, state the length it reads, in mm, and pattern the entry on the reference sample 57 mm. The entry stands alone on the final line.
3.0 mm
